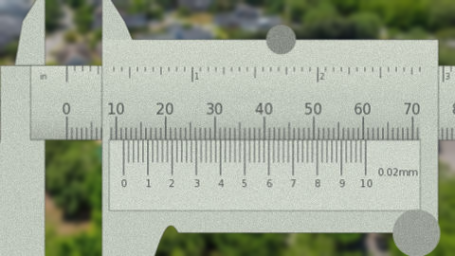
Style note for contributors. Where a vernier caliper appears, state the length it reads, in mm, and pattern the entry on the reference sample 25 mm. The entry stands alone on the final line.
11.5 mm
